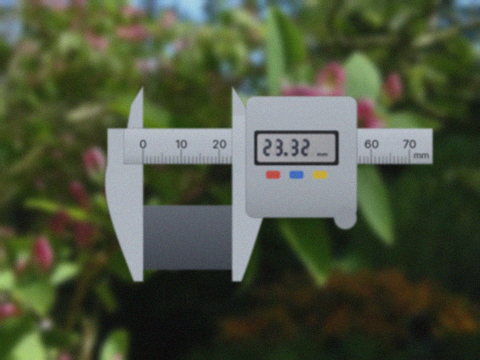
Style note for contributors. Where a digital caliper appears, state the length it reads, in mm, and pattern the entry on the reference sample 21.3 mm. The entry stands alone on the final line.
23.32 mm
